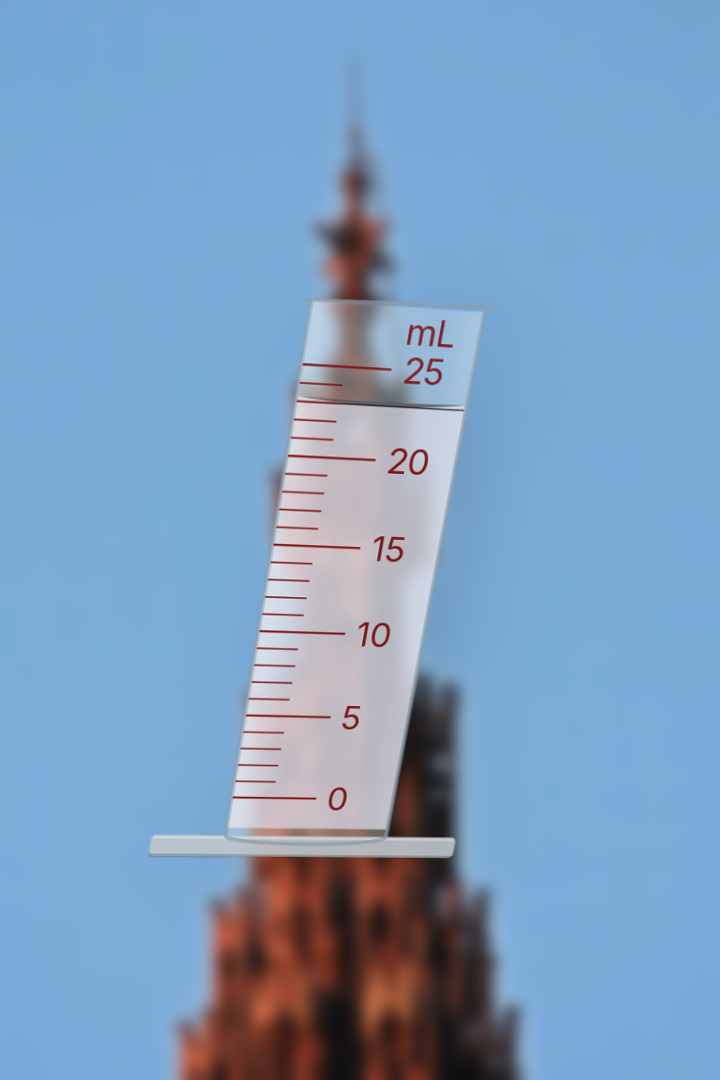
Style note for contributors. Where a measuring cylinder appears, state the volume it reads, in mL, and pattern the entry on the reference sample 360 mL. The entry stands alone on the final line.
23 mL
